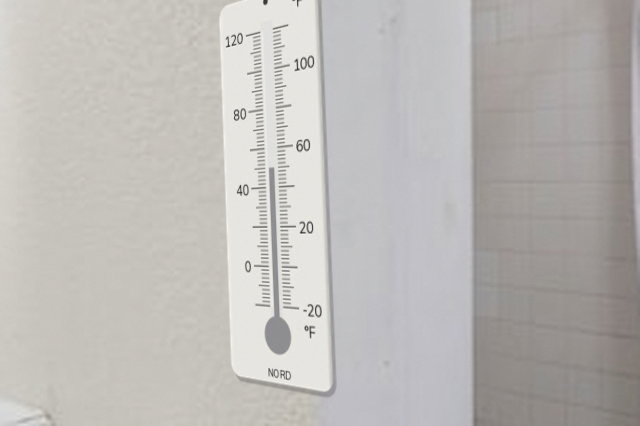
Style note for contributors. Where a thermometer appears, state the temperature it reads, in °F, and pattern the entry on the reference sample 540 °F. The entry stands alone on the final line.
50 °F
